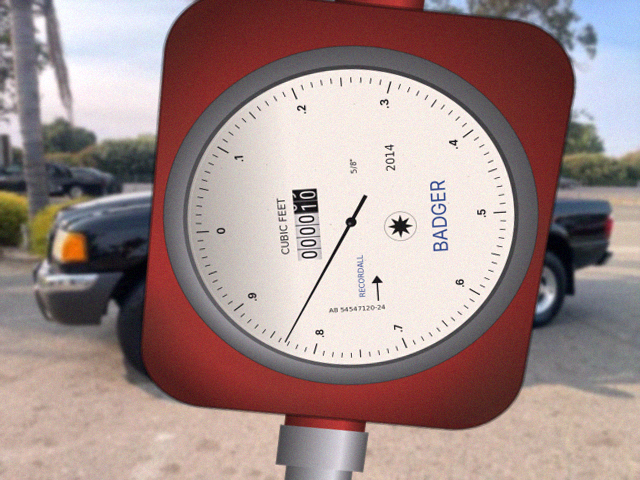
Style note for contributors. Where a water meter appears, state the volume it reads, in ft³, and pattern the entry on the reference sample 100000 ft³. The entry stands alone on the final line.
9.83 ft³
